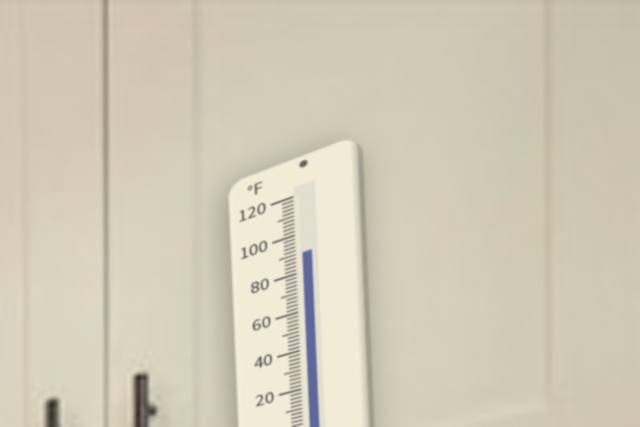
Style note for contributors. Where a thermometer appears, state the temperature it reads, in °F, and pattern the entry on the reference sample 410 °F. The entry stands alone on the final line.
90 °F
